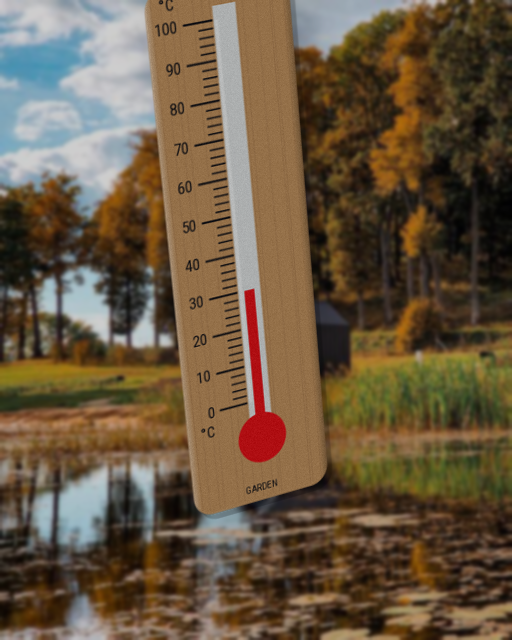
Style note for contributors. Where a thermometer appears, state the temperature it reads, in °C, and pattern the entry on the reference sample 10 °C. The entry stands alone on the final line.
30 °C
